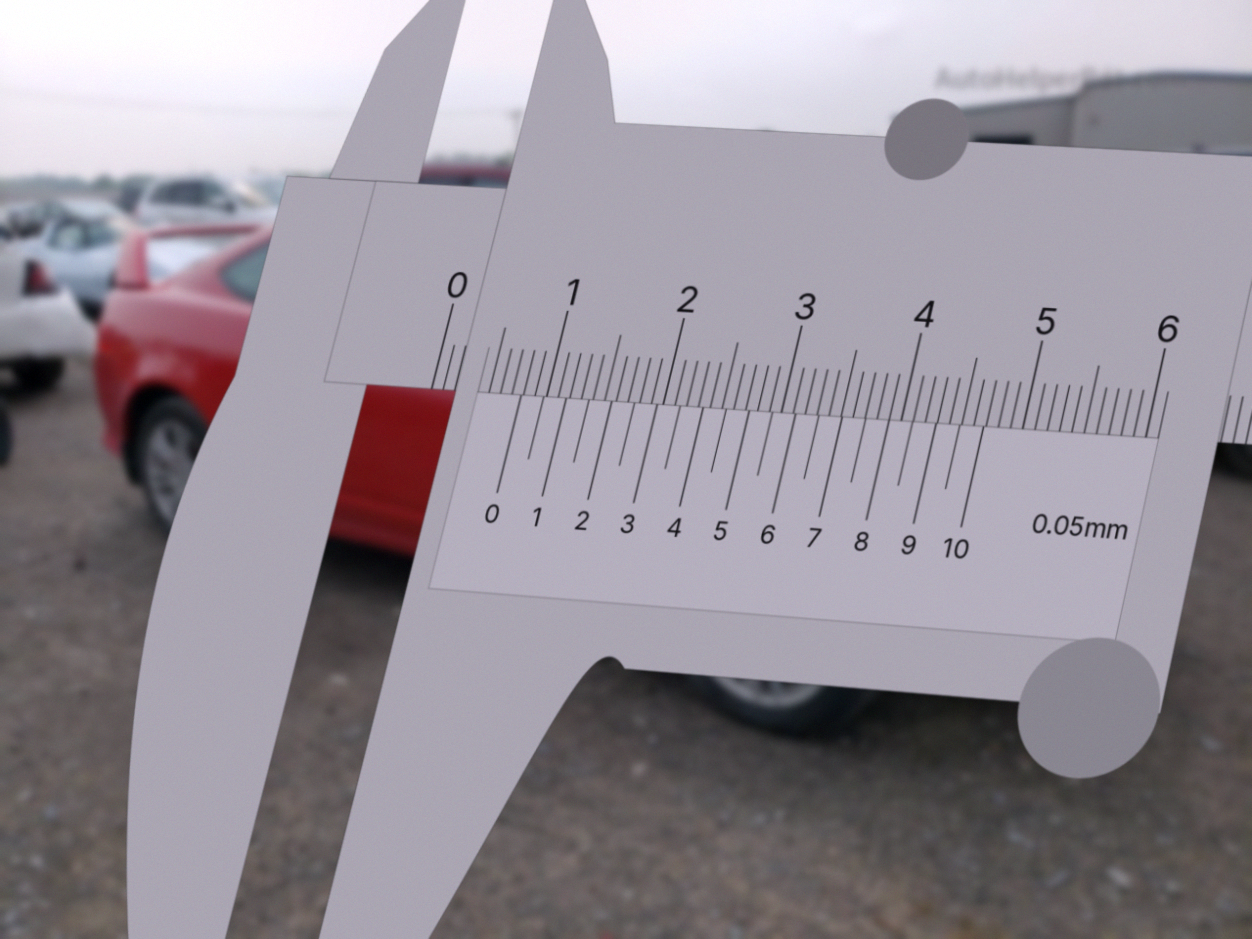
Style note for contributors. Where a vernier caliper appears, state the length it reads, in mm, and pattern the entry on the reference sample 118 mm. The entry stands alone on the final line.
7.8 mm
